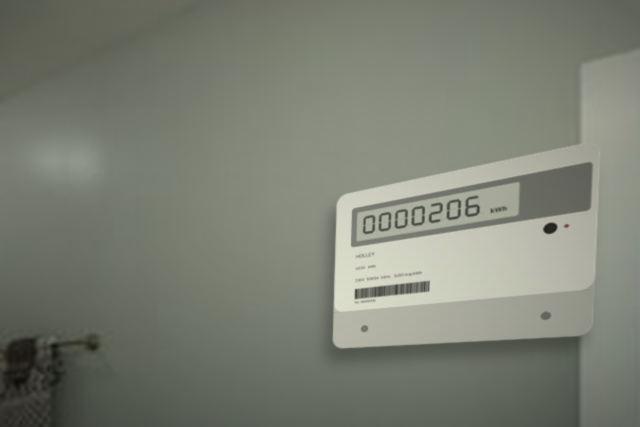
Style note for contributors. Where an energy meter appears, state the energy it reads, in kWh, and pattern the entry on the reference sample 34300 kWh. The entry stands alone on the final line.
206 kWh
